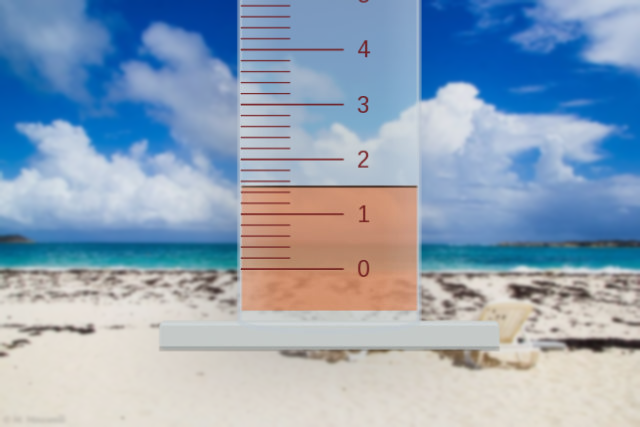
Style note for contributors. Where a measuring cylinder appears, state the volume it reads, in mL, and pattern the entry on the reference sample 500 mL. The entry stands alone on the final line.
1.5 mL
